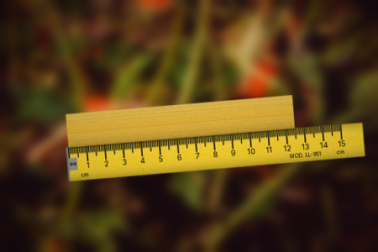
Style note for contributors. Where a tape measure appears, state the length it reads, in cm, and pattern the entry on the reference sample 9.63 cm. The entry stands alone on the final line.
12.5 cm
